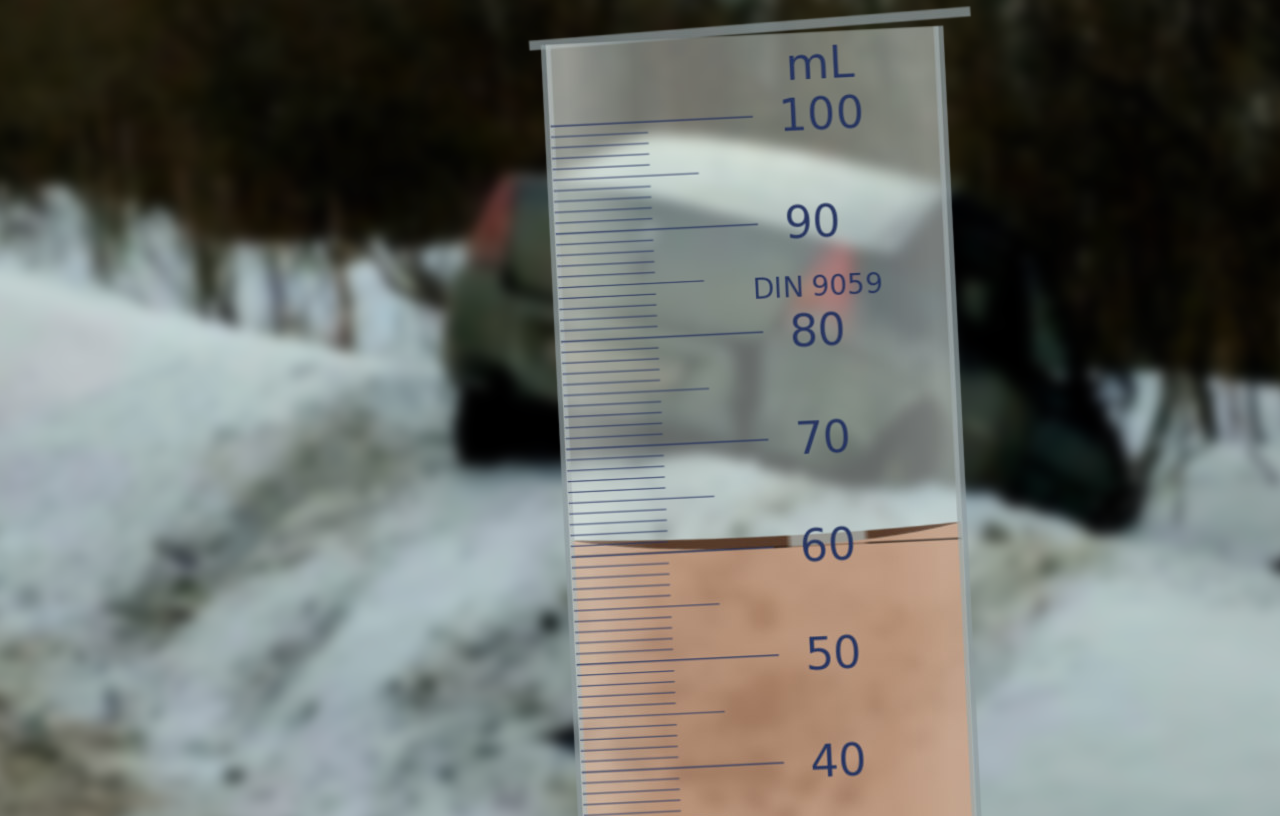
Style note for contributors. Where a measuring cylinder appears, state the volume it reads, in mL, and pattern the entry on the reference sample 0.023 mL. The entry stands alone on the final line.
60 mL
